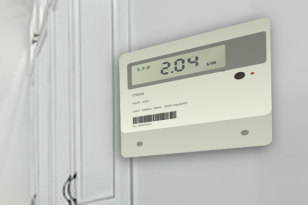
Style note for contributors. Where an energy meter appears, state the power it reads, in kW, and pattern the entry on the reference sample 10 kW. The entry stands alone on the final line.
2.04 kW
